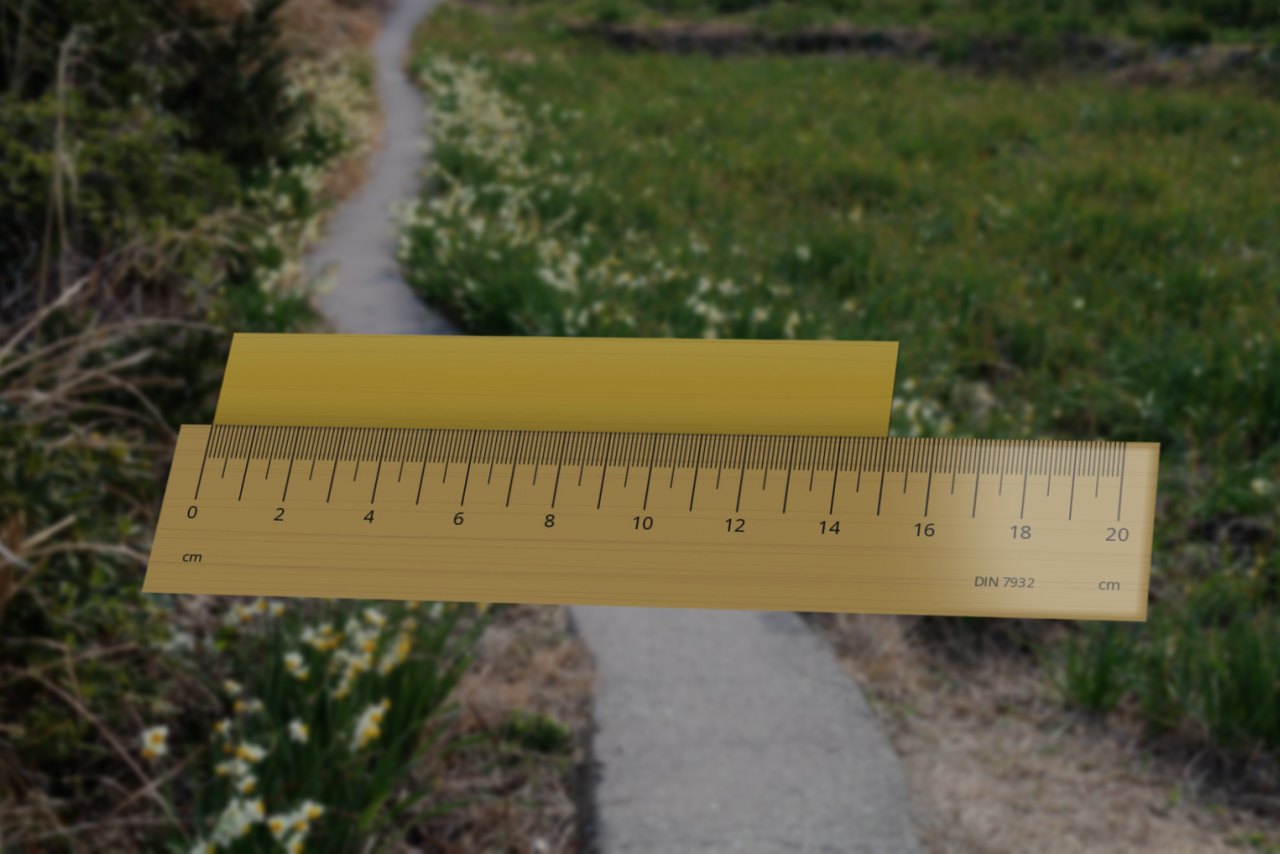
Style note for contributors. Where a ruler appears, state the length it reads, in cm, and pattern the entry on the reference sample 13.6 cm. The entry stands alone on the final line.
15 cm
